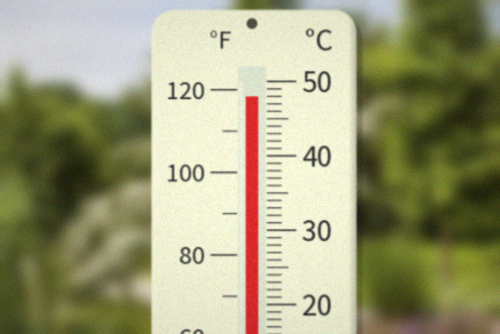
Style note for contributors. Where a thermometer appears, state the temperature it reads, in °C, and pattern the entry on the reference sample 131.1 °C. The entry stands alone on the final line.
48 °C
